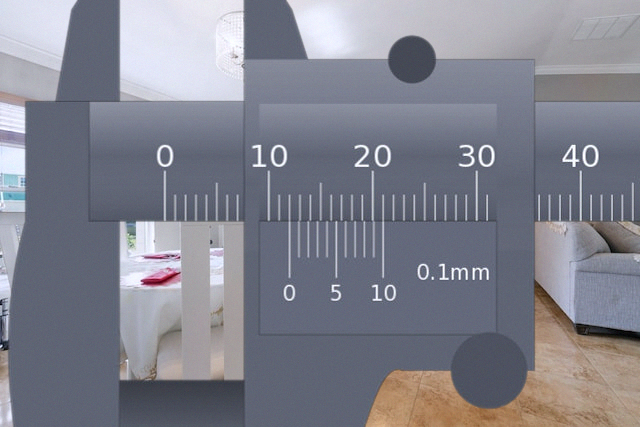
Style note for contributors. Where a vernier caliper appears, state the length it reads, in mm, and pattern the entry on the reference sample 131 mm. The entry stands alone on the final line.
12.0 mm
